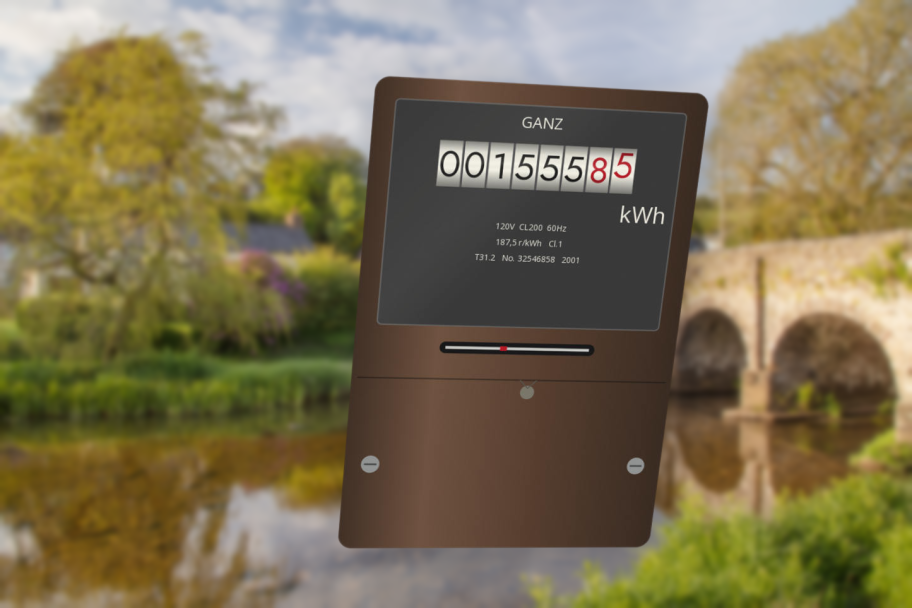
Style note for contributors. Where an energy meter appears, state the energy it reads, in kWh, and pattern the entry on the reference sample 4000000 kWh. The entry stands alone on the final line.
1555.85 kWh
